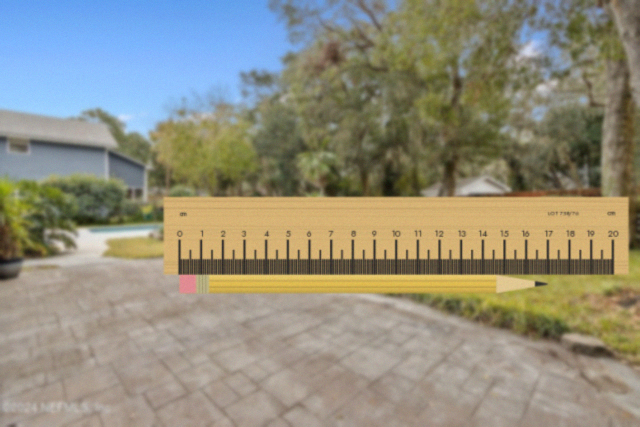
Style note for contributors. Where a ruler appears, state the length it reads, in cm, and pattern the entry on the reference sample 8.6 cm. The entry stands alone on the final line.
17 cm
